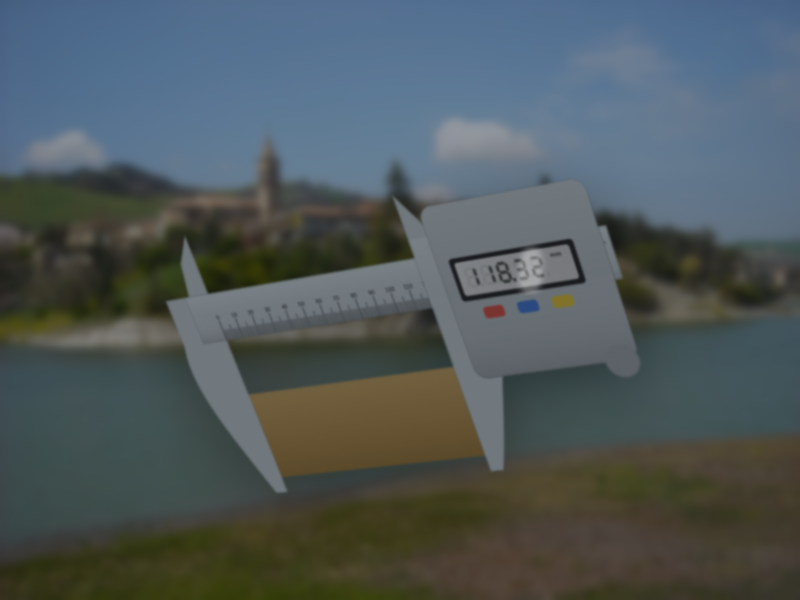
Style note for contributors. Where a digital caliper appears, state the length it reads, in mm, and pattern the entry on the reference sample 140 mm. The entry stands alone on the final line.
118.32 mm
